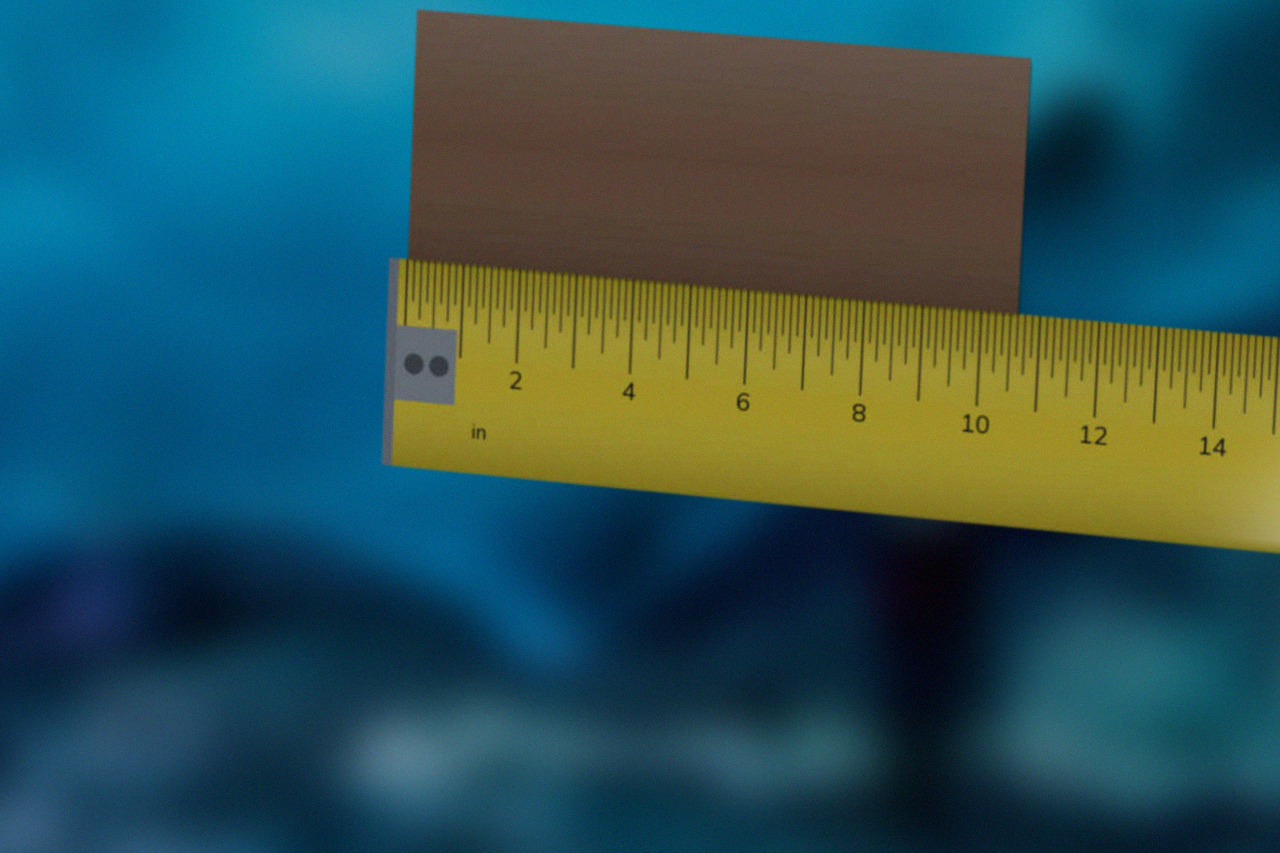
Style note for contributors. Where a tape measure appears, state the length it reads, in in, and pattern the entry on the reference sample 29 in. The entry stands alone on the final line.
10.625 in
